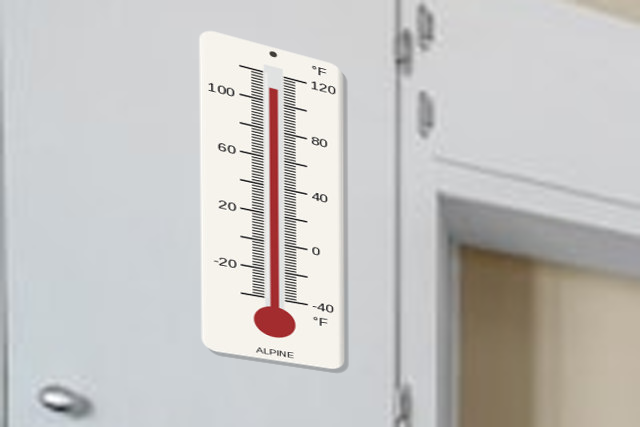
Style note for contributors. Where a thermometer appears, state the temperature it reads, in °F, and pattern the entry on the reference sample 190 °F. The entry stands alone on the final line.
110 °F
